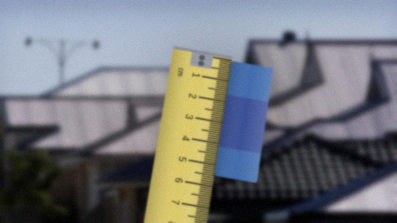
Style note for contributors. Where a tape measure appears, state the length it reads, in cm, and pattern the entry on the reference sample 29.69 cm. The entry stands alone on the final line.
5.5 cm
